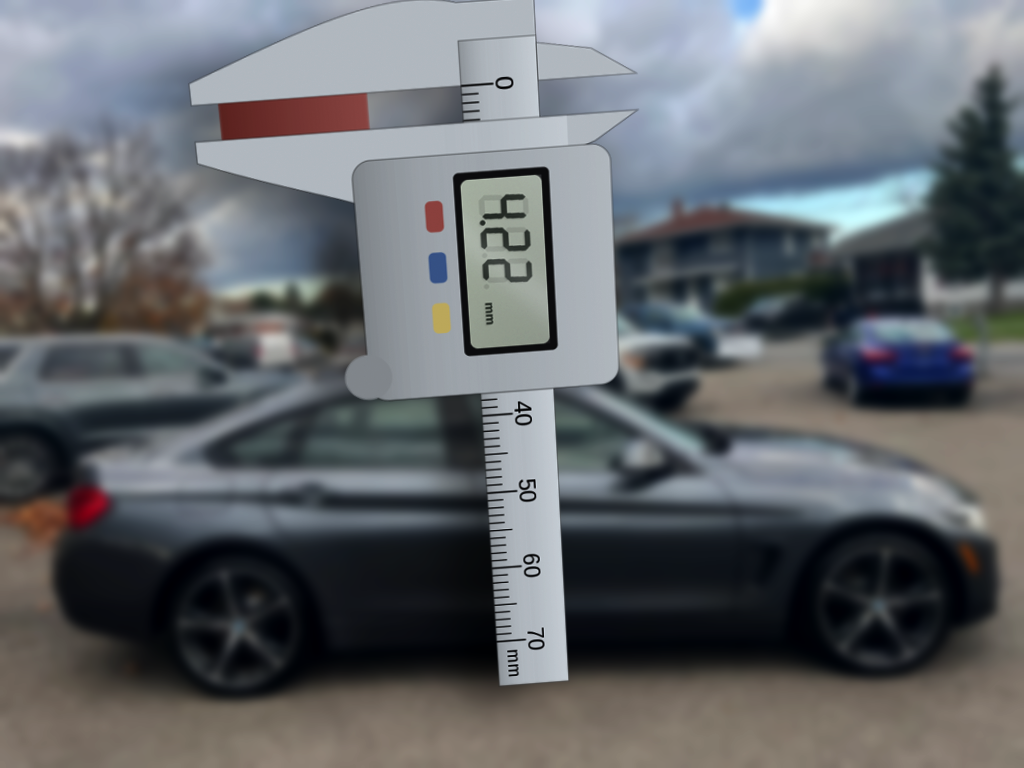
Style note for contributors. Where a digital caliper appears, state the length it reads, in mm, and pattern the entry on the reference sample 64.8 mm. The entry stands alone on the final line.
4.22 mm
